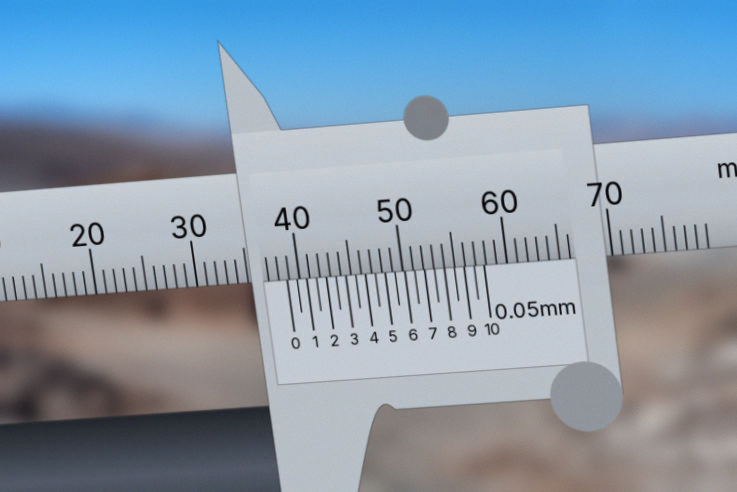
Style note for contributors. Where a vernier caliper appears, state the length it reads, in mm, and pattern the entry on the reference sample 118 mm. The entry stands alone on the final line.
38.8 mm
